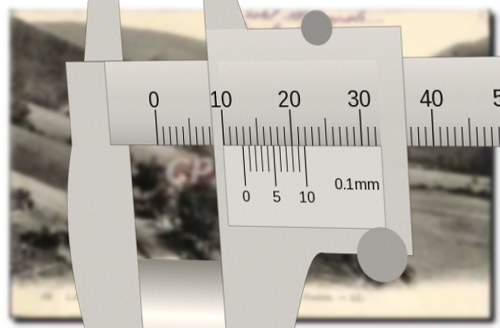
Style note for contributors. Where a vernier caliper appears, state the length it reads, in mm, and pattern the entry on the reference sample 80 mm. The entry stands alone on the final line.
12.8 mm
